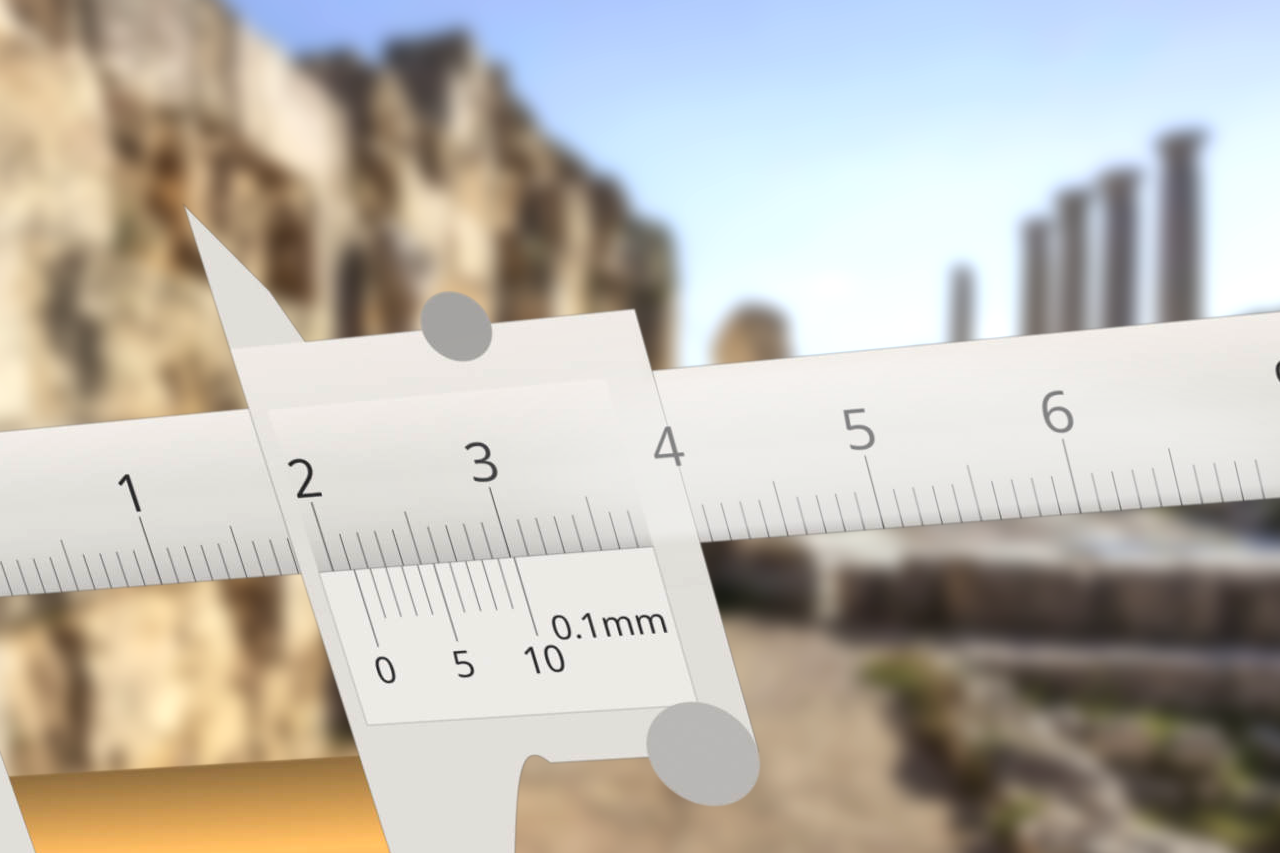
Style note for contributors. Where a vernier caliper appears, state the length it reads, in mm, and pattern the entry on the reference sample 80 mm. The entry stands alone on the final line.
21.2 mm
